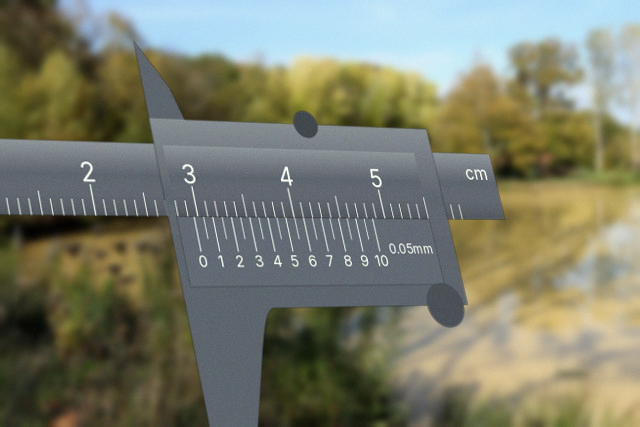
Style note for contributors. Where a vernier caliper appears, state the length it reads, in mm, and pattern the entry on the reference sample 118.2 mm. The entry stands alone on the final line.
29.6 mm
